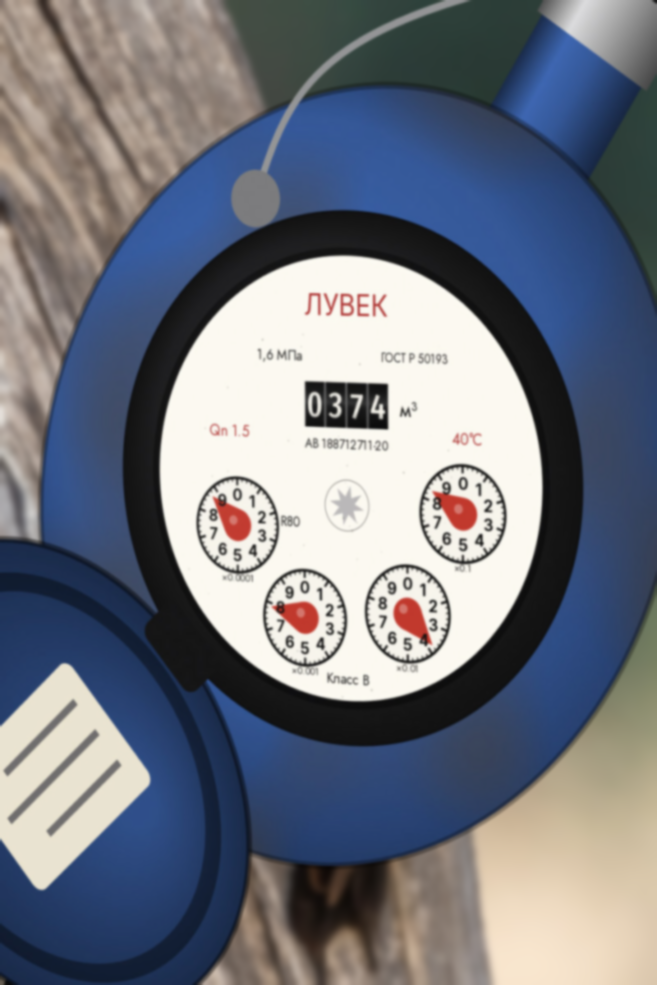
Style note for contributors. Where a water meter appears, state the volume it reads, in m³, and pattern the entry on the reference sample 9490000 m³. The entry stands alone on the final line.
374.8378 m³
